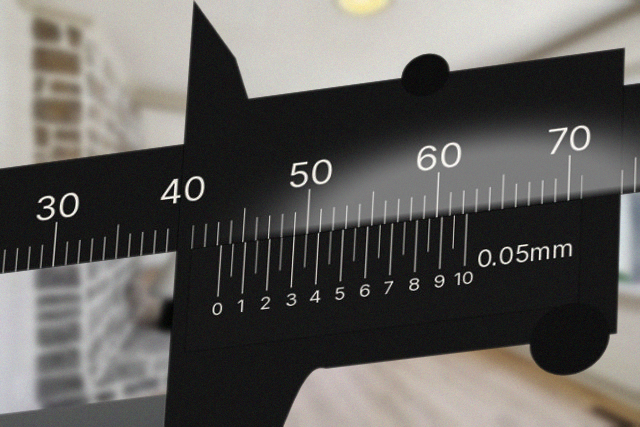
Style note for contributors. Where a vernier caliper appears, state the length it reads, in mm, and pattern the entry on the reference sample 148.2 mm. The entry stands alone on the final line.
43.3 mm
